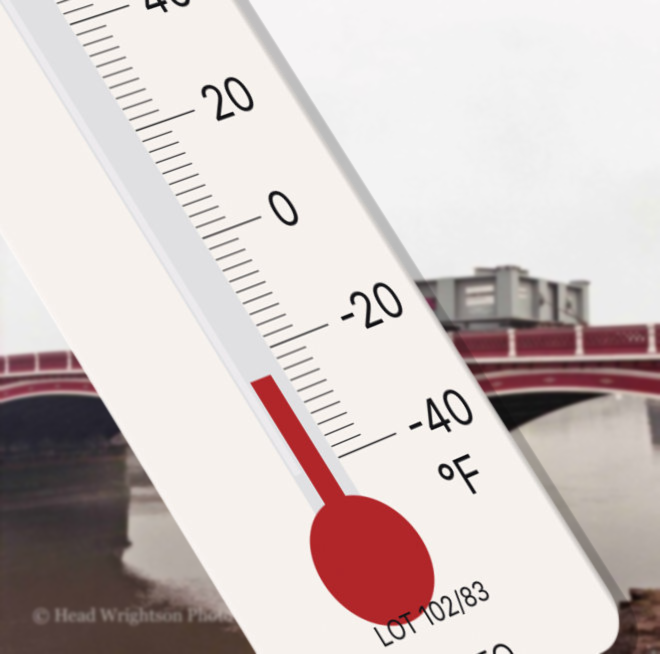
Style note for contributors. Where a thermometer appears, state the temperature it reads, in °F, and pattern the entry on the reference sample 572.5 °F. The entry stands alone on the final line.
-24 °F
